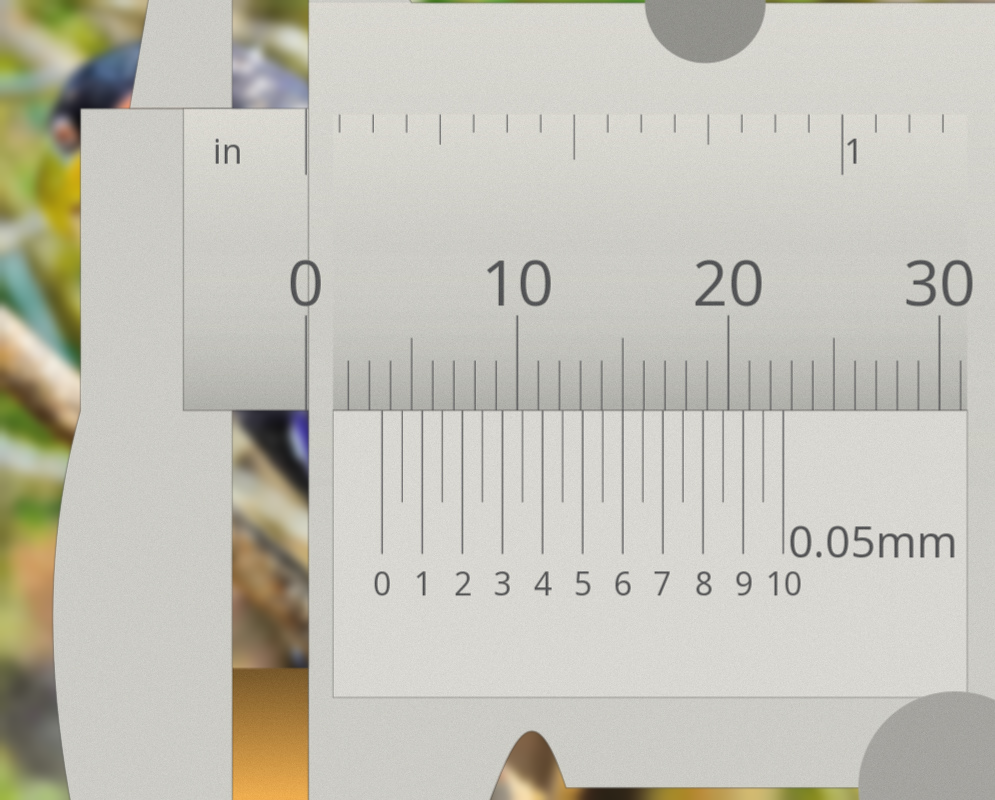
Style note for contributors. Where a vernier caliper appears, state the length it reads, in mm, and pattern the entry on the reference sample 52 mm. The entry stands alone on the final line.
3.6 mm
